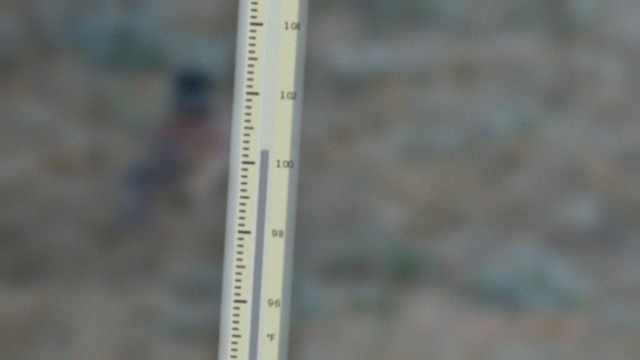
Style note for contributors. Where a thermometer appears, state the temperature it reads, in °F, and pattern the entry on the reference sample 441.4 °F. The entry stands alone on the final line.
100.4 °F
